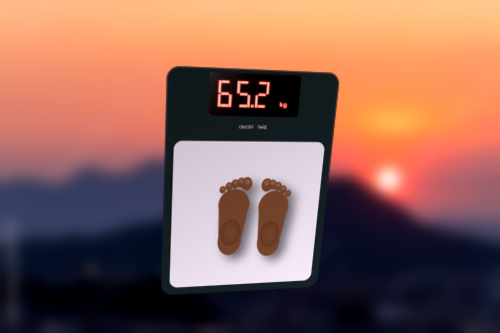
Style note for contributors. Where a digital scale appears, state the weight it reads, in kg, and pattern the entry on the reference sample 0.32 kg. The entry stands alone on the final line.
65.2 kg
